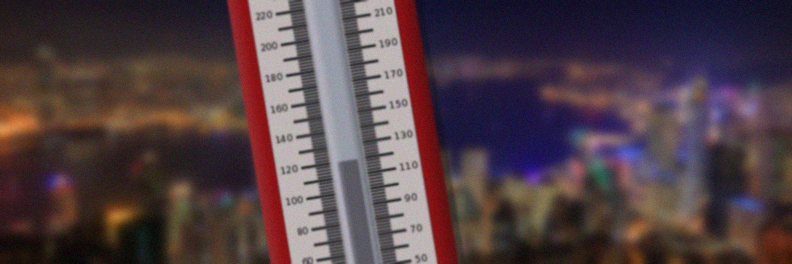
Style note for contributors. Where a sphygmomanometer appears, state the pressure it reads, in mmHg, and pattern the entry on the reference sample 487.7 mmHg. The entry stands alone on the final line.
120 mmHg
